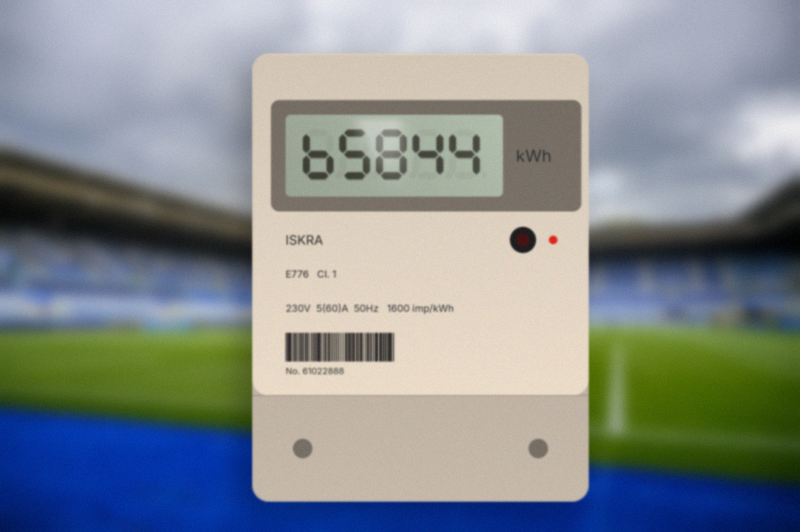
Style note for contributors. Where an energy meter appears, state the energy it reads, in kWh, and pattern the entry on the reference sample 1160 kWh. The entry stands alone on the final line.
65844 kWh
